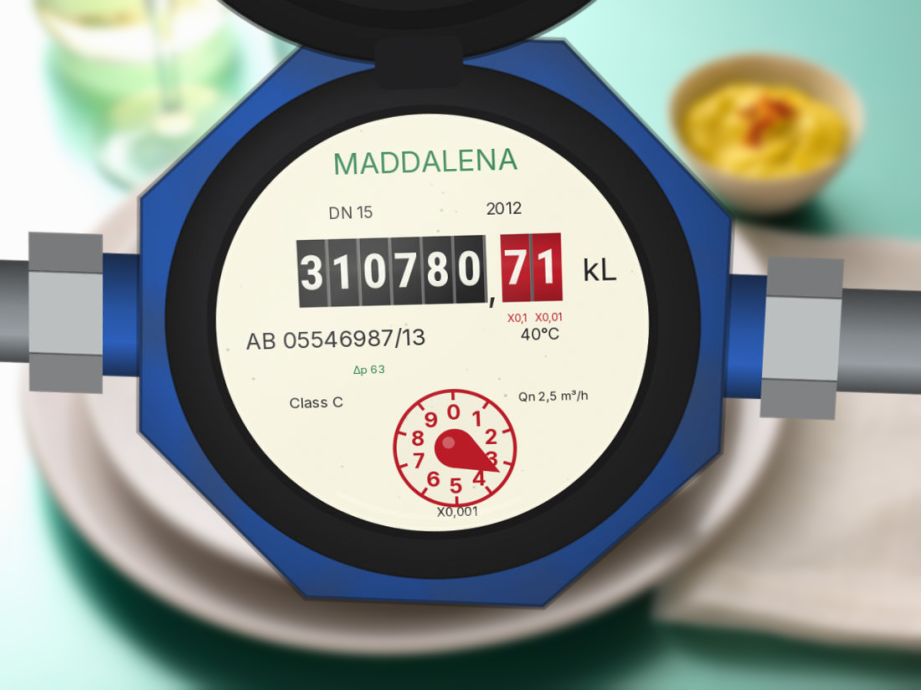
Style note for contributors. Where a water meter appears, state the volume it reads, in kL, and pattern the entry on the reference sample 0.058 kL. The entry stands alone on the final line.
310780.713 kL
